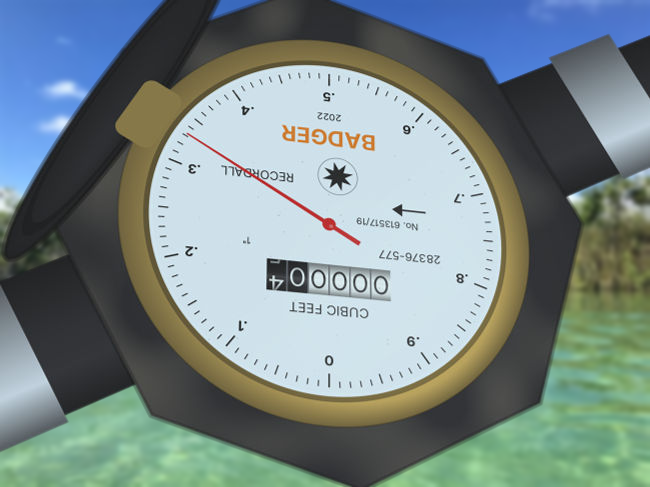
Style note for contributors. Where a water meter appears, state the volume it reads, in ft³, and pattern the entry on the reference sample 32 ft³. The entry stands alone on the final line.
4.33 ft³
